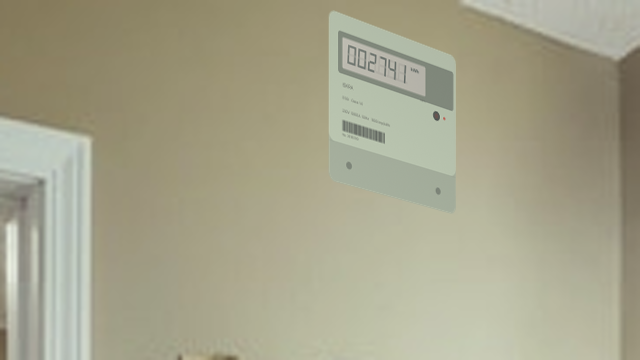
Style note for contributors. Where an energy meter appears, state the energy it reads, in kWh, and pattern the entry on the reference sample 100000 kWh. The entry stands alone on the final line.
2741 kWh
